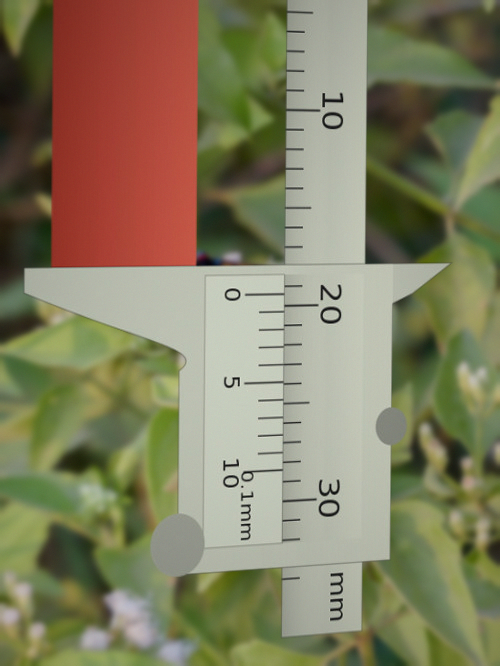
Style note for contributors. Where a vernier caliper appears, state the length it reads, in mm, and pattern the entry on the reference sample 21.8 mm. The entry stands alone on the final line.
19.4 mm
